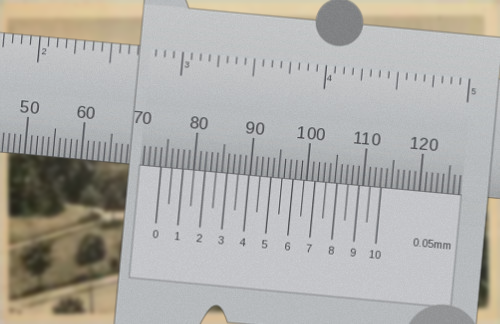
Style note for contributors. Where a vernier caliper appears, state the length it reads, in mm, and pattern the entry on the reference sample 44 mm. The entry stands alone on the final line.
74.2 mm
